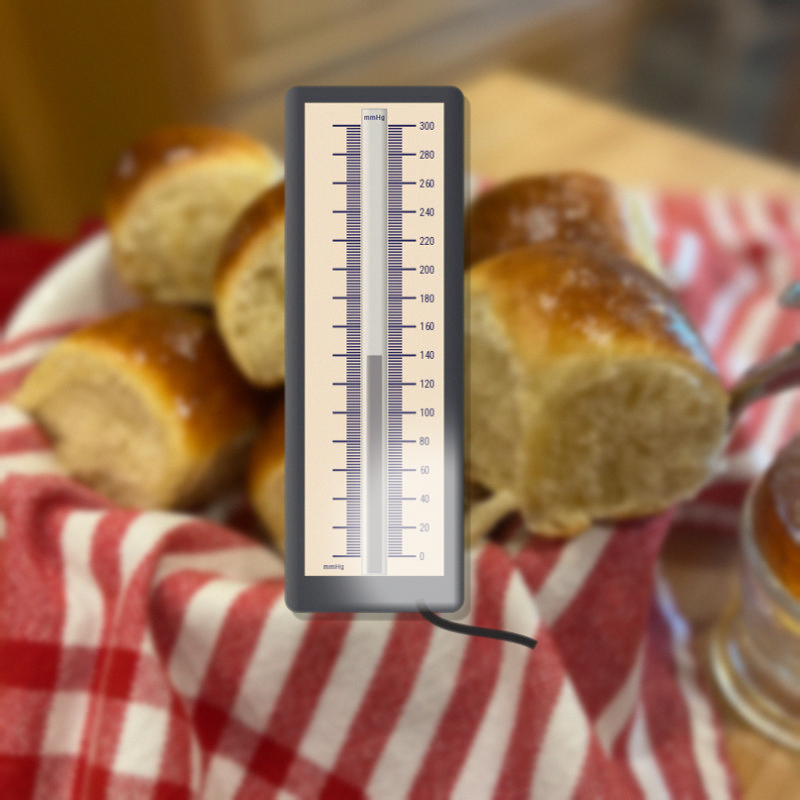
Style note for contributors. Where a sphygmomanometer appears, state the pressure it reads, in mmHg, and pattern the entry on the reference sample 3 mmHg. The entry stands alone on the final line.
140 mmHg
